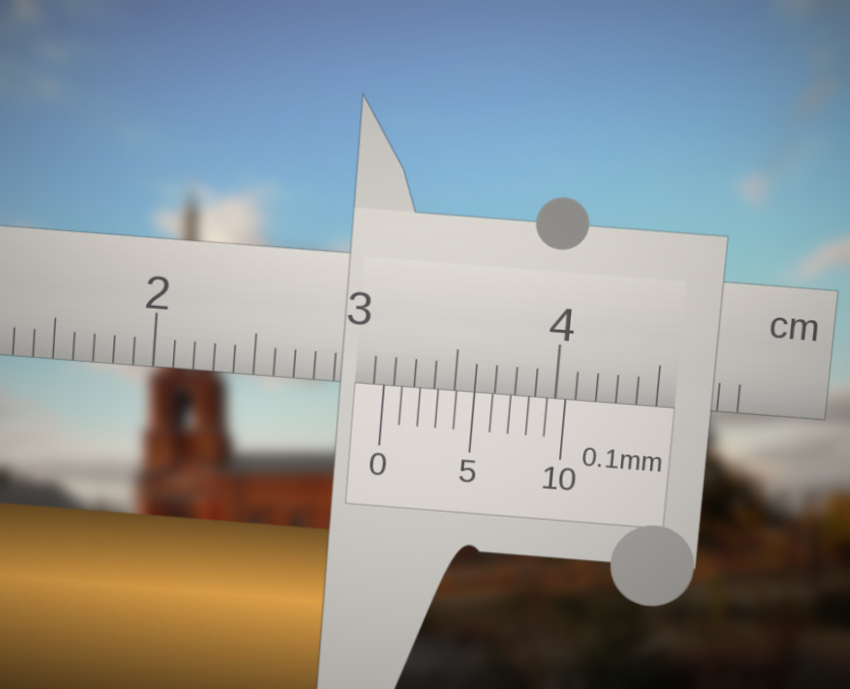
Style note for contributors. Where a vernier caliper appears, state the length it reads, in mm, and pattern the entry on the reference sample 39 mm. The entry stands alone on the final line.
31.5 mm
